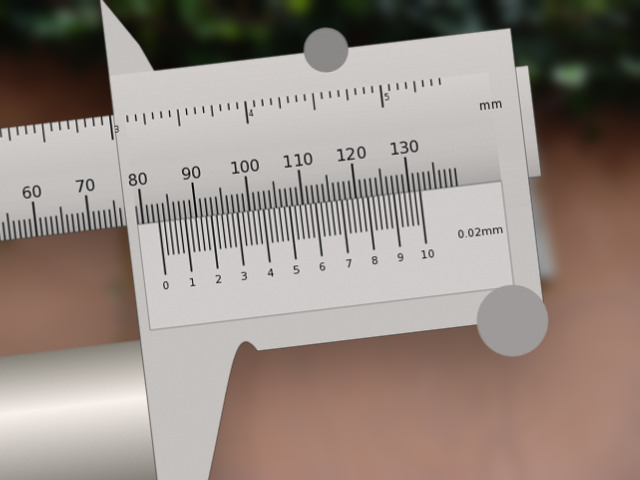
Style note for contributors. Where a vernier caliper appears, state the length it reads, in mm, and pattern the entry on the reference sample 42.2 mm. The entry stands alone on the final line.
83.0 mm
